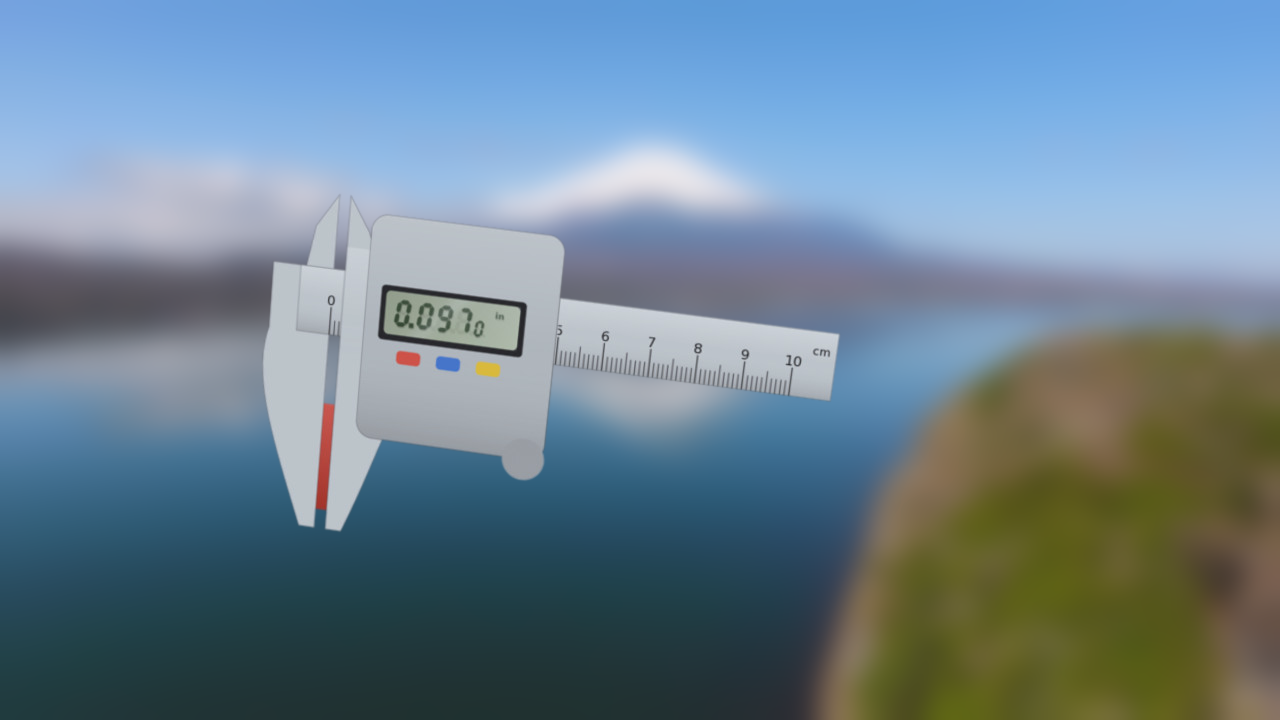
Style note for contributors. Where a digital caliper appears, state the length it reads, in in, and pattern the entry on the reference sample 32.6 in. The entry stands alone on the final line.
0.0970 in
